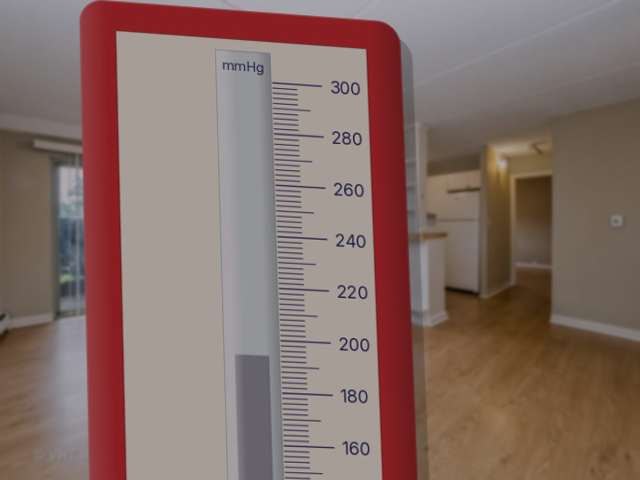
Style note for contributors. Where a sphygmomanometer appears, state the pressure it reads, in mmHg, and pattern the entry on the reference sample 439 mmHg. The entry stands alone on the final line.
194 mmHg
